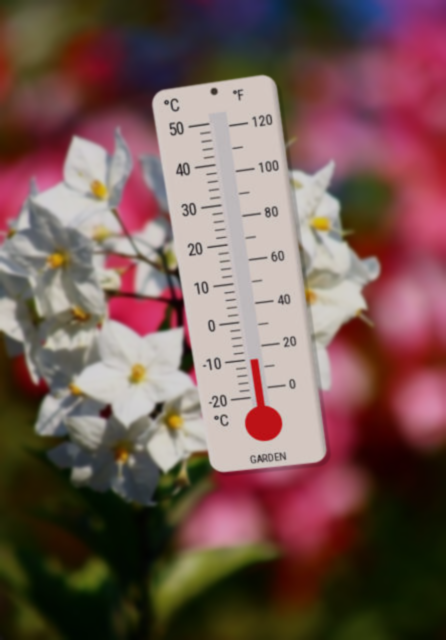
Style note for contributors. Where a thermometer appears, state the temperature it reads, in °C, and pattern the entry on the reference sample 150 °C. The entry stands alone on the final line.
-10 °C
